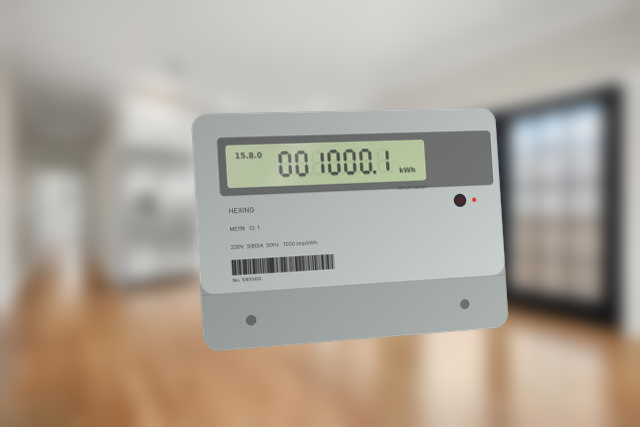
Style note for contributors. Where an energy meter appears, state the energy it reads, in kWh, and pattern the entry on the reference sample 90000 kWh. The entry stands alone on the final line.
1000.1 kWh
